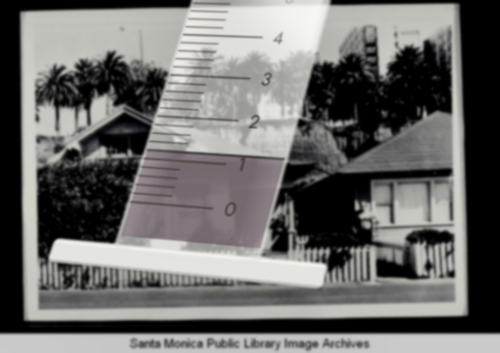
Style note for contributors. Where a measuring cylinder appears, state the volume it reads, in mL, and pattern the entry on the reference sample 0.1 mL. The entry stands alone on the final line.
1.2 mL
